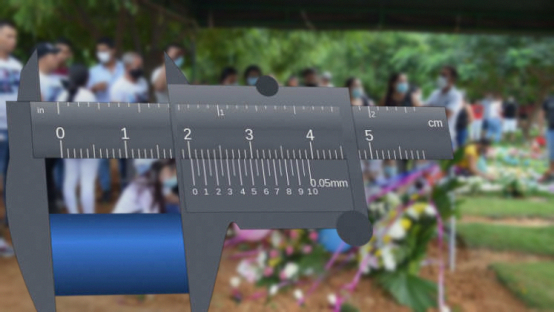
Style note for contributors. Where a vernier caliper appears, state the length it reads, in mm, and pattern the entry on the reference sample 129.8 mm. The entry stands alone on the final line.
20.2 mm
